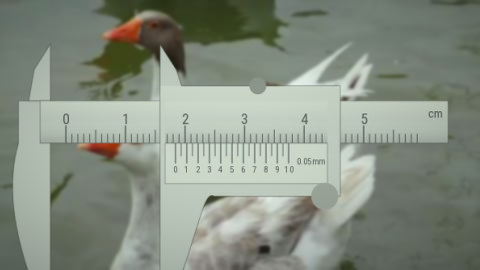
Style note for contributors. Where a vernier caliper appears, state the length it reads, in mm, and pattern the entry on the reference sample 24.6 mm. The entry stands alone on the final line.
18.4 mm
